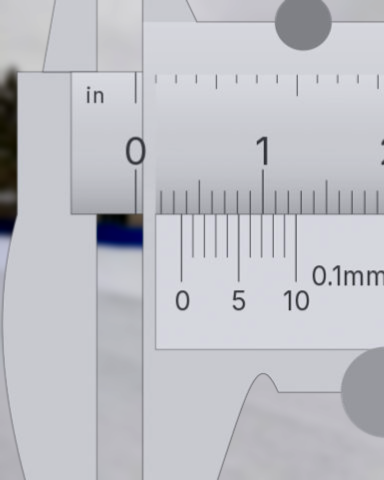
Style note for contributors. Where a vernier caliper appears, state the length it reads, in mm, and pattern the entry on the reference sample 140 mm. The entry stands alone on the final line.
3.6 mm
